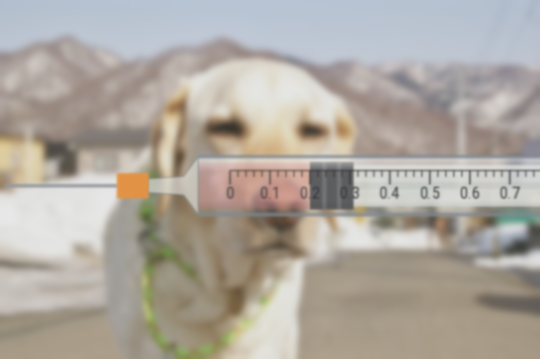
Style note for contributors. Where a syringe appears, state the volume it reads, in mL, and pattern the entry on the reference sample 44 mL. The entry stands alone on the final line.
0.2 mL
